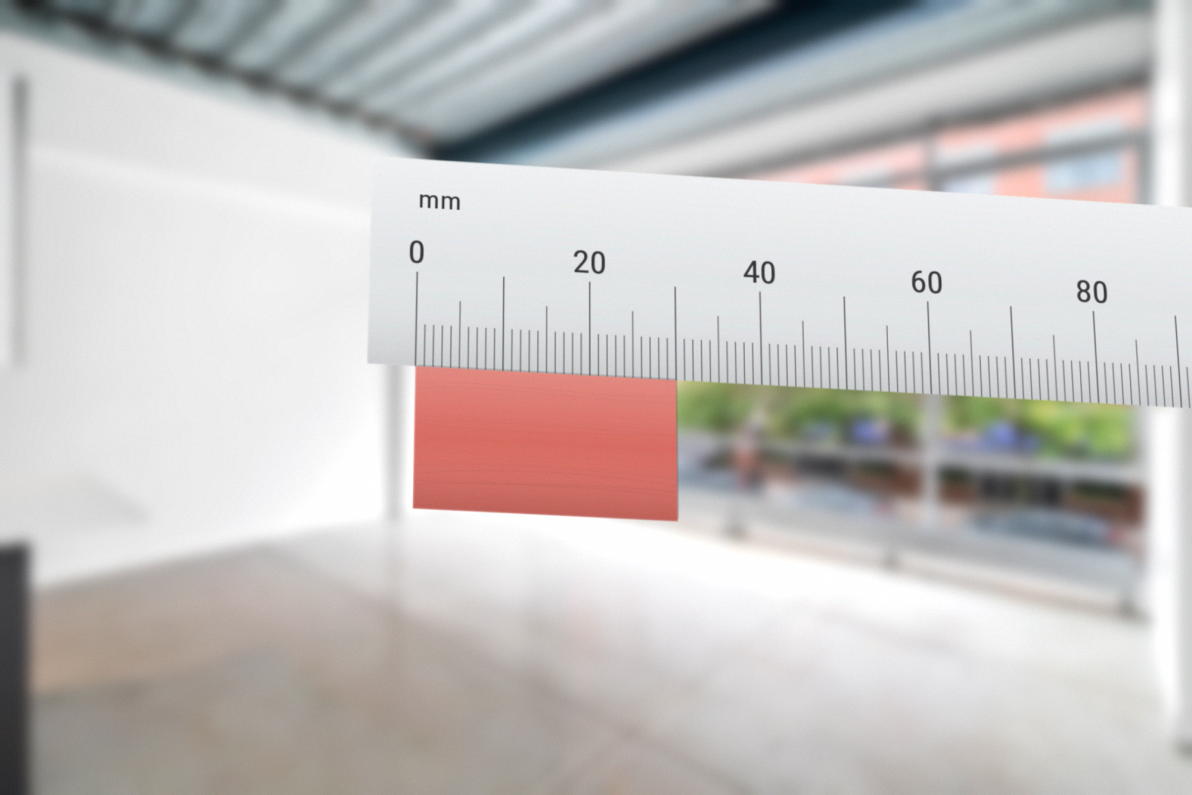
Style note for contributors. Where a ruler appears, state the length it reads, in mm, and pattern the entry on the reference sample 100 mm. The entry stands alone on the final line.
30 mm
